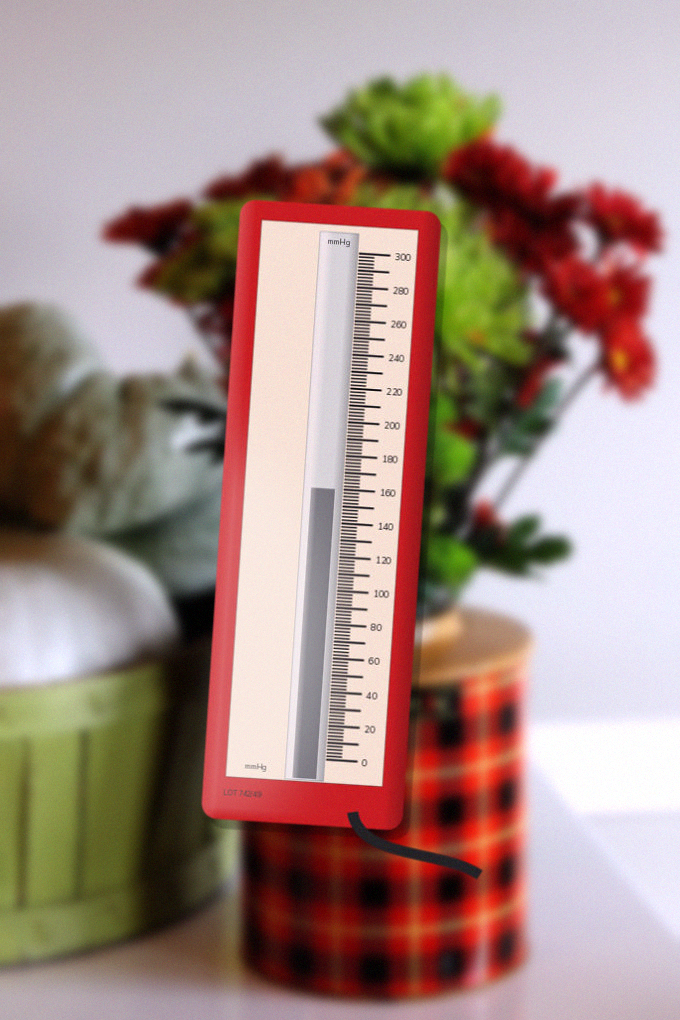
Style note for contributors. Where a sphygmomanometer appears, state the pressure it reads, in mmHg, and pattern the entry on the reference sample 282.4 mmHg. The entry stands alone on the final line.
160 mmHg
